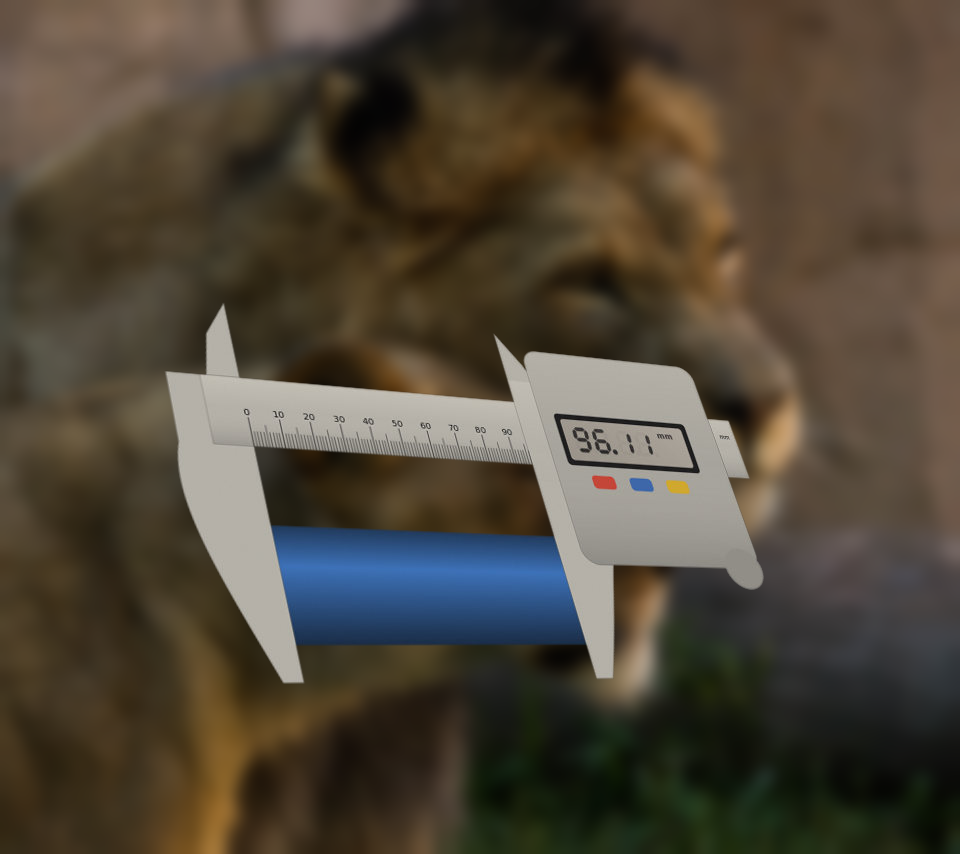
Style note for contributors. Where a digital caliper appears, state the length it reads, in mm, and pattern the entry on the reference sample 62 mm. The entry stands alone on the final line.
96.11 mm
